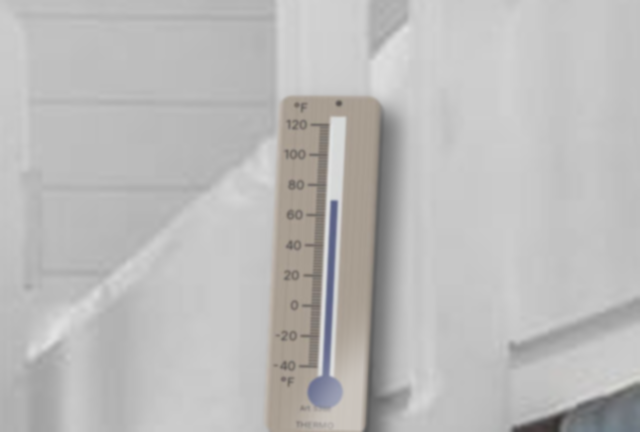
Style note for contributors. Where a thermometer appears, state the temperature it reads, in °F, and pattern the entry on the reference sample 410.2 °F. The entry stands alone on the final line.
70 °F
